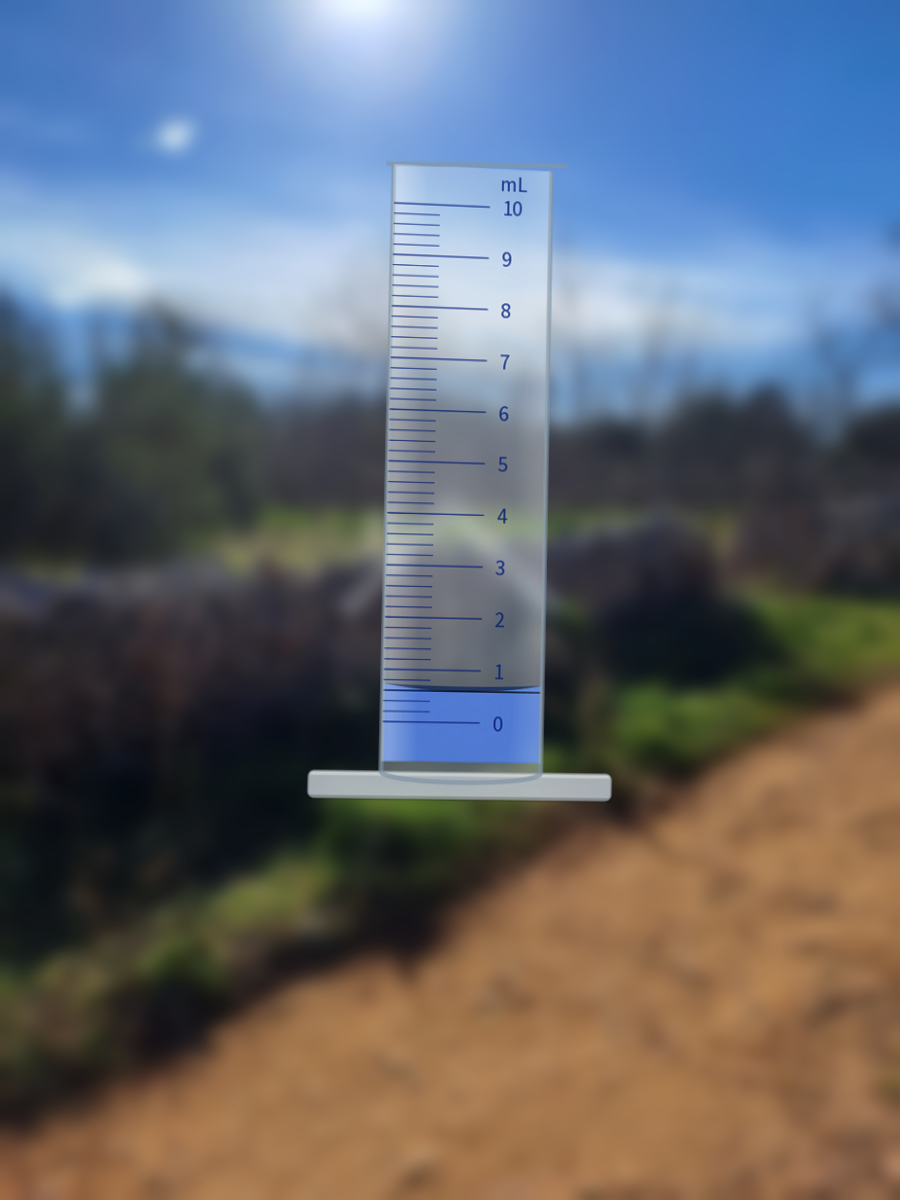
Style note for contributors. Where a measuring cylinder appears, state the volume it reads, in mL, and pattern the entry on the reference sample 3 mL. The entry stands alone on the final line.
0.6 mL
